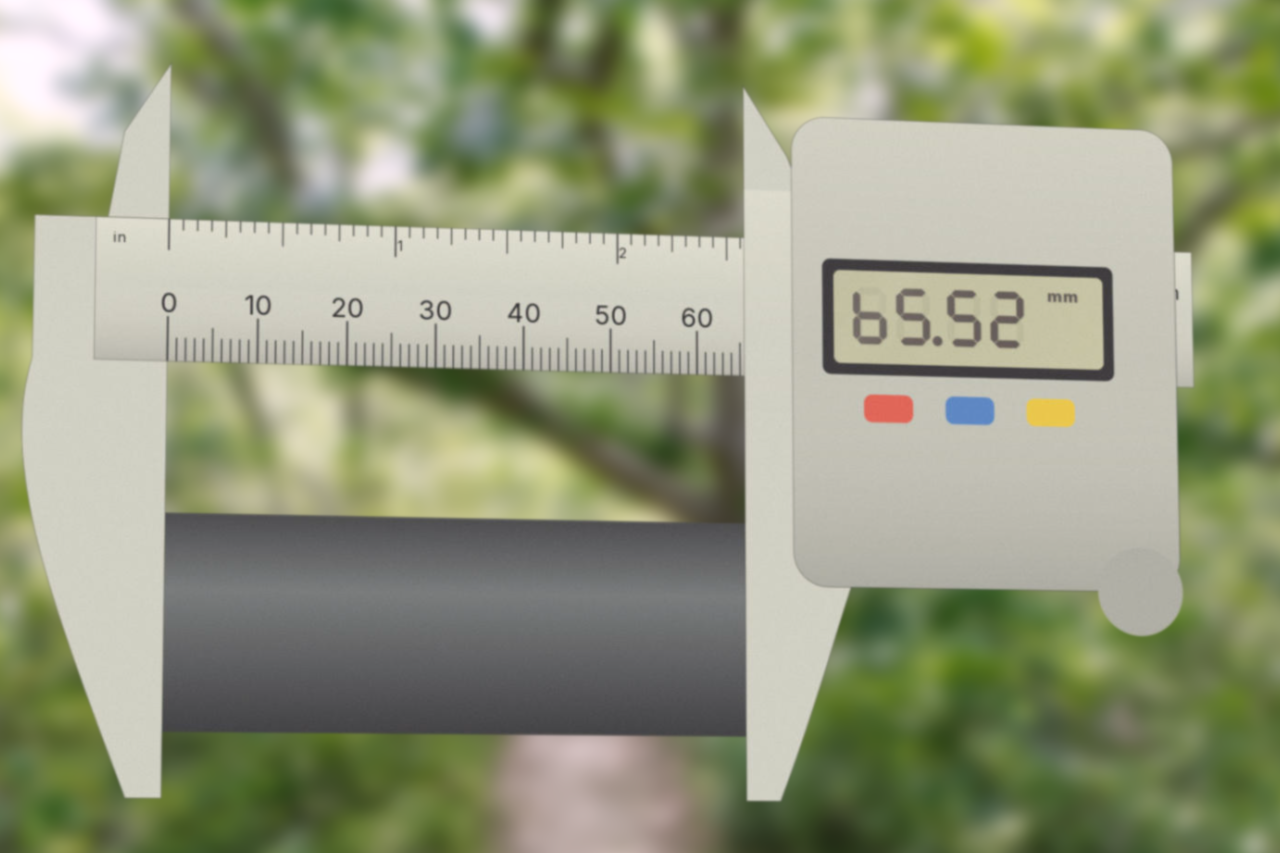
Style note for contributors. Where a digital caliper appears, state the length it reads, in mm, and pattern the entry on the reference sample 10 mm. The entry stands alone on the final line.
65.52 mm
